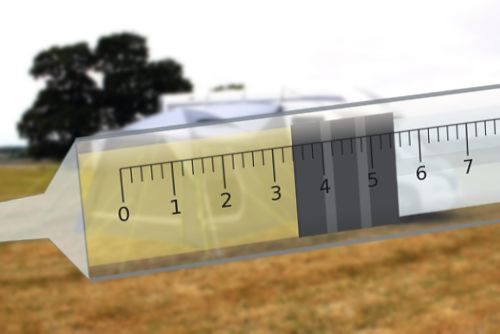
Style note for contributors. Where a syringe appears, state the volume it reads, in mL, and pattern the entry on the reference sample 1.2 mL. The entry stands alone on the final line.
3.4 mL
